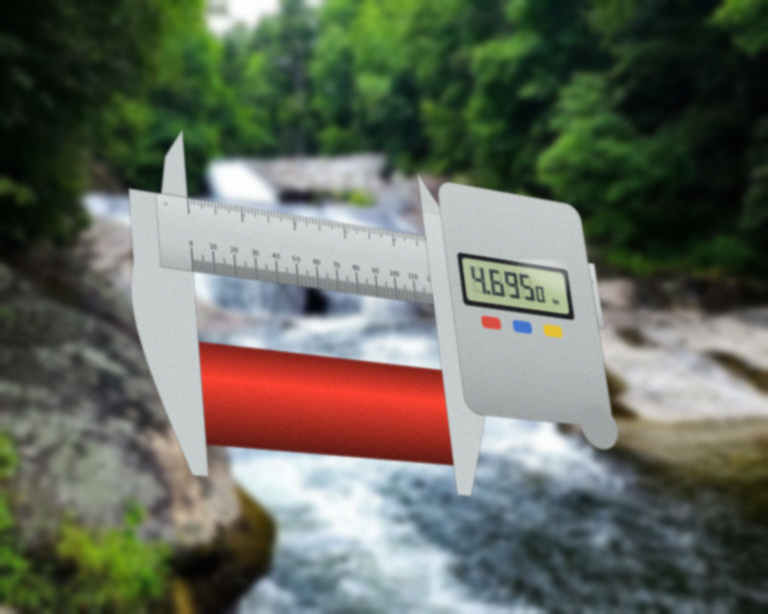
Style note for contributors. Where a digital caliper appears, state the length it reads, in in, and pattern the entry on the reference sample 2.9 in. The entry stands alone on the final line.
4.6950 in
